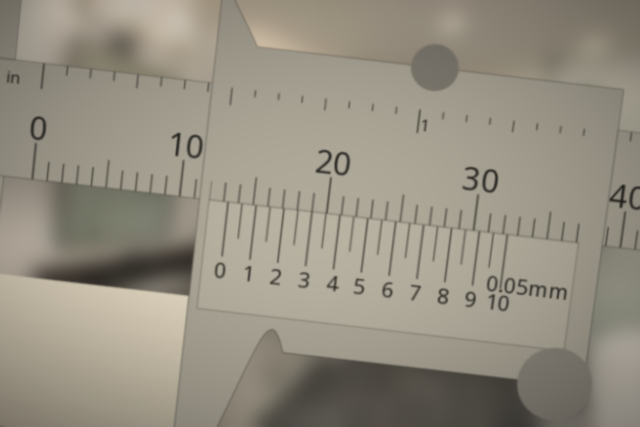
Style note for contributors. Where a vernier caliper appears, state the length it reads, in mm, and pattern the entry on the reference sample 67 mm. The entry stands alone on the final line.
13.3 mm
